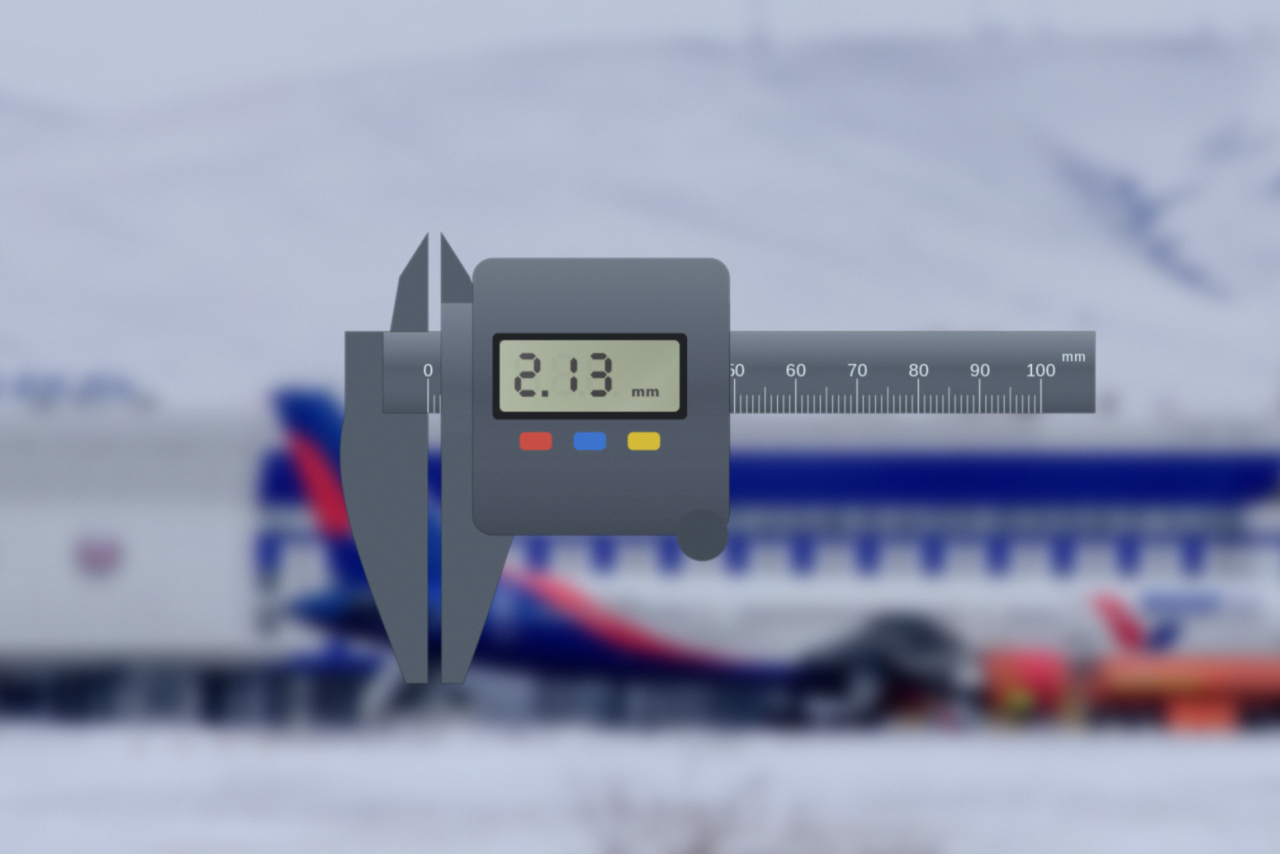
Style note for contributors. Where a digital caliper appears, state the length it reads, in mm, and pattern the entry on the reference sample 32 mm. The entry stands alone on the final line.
2.13 mm
